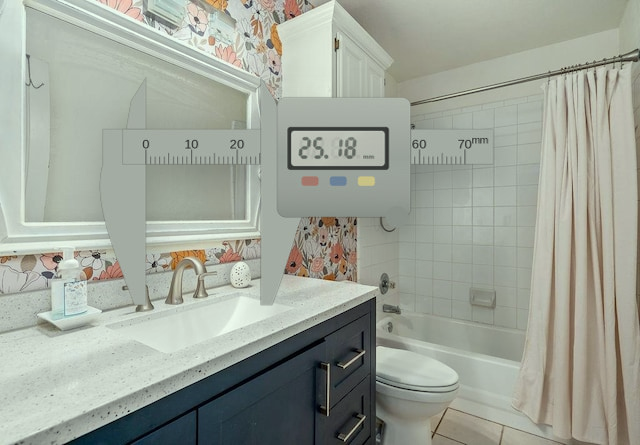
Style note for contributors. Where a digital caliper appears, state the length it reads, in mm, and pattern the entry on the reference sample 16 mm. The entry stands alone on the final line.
25.18 mm
